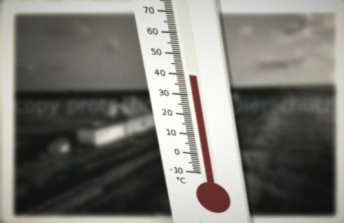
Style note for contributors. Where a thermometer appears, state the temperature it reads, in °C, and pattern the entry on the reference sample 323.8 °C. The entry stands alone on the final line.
40 °C
